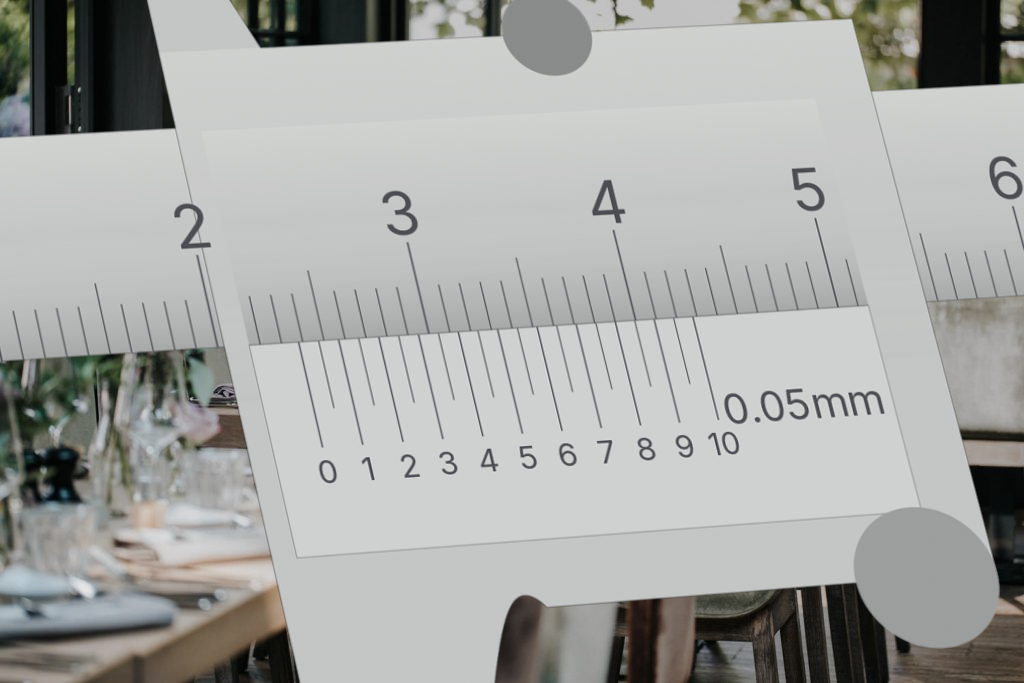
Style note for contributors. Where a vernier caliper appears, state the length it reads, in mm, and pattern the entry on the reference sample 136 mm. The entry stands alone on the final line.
23.8 mm
